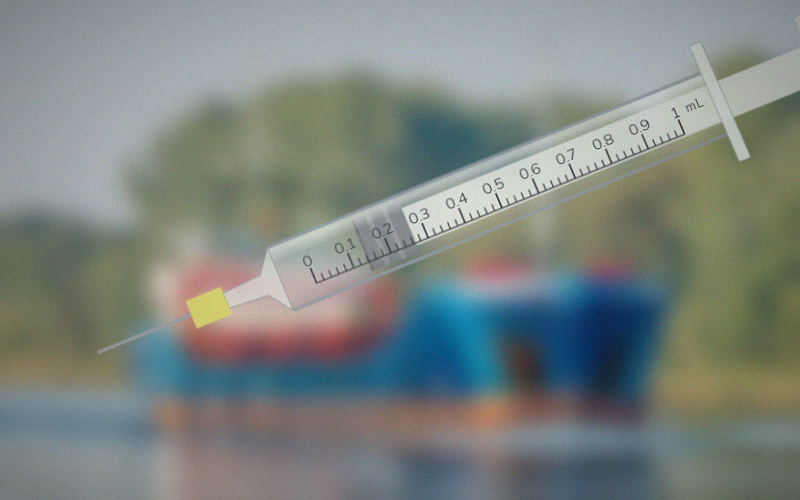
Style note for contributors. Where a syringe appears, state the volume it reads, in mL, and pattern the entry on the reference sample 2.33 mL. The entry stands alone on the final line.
0.14 mL
